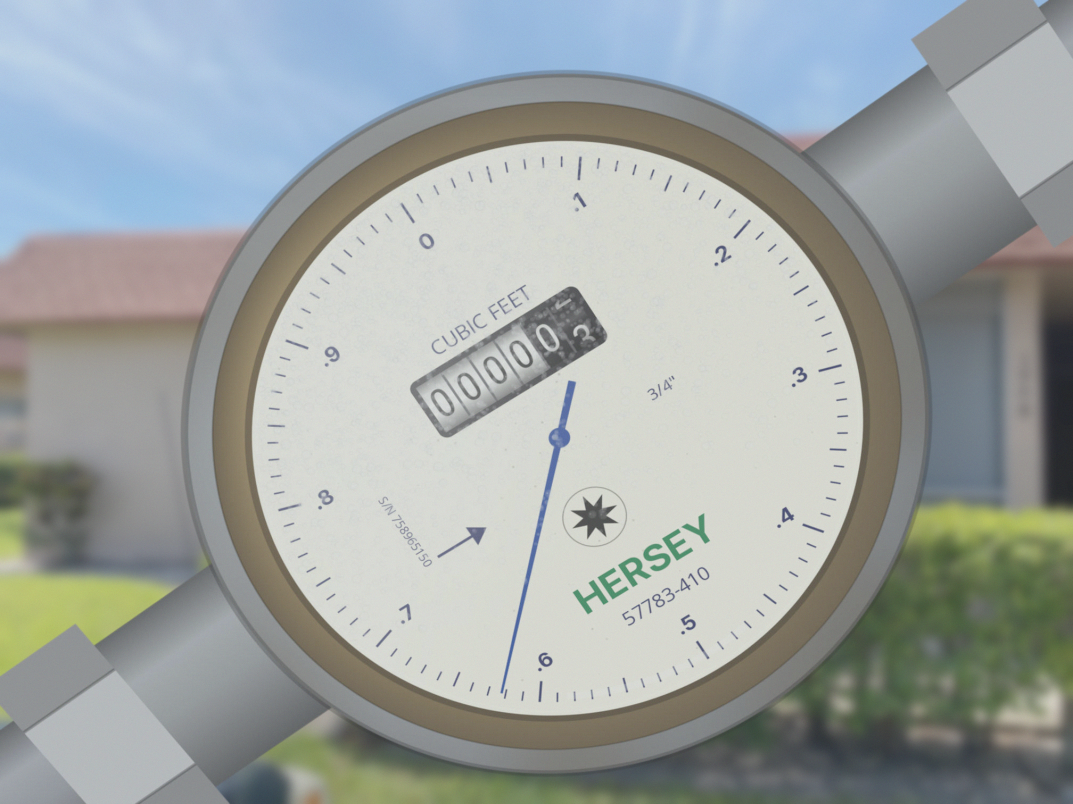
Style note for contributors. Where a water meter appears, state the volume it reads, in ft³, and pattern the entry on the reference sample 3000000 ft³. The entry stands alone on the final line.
2.62 ft³
